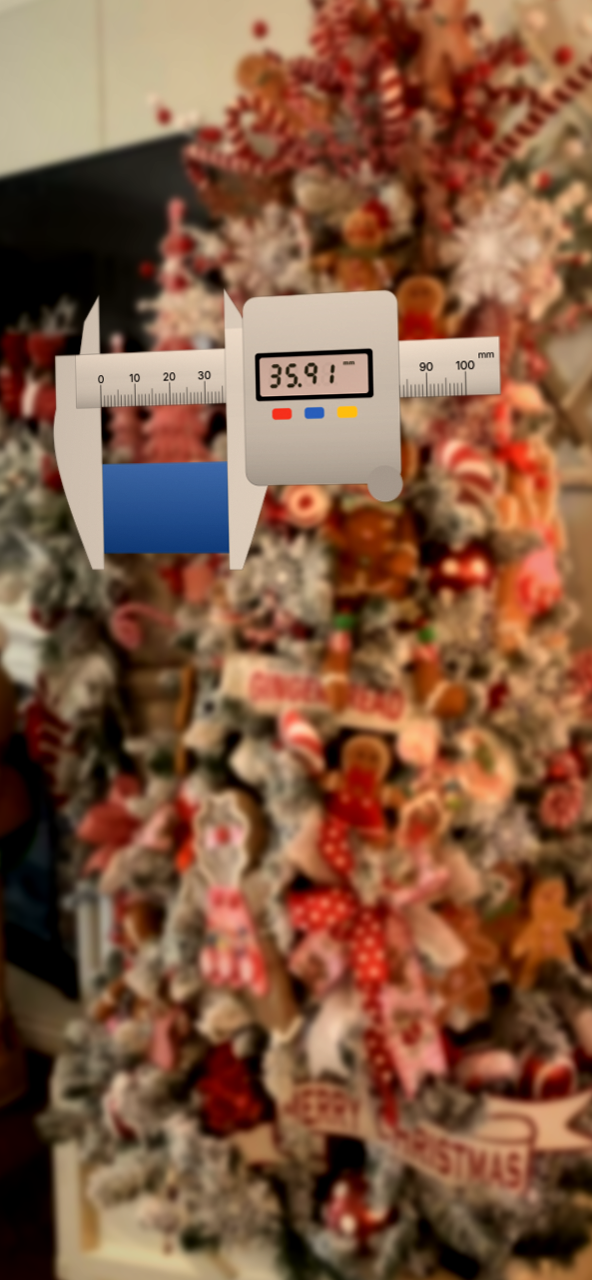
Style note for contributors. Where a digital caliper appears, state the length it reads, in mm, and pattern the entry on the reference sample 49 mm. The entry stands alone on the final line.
35.91 mm
